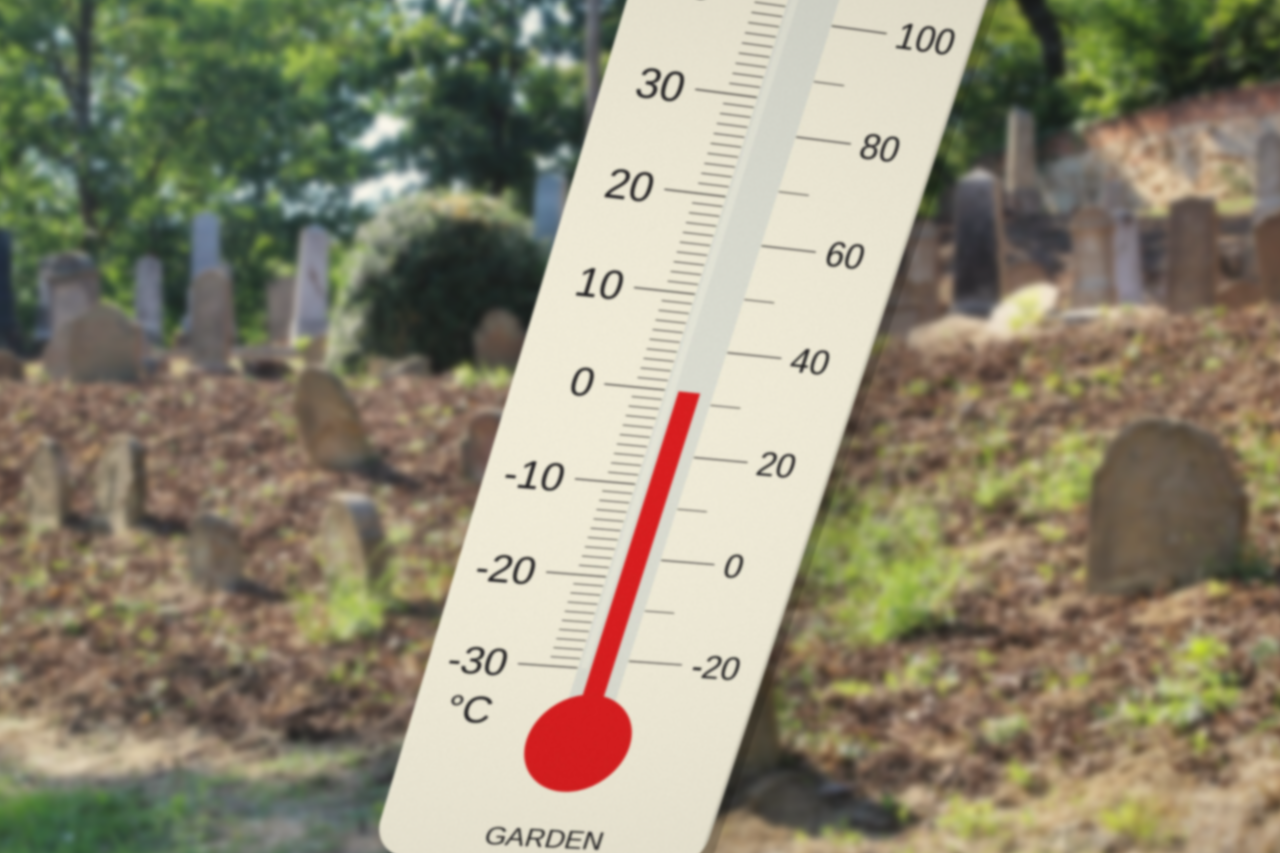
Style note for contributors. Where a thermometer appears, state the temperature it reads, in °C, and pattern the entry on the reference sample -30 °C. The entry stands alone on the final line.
0 °C
